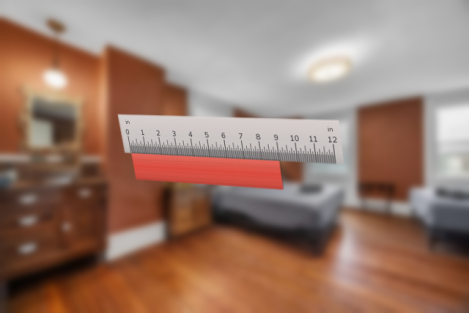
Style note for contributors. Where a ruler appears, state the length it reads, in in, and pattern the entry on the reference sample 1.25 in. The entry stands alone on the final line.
9 in
